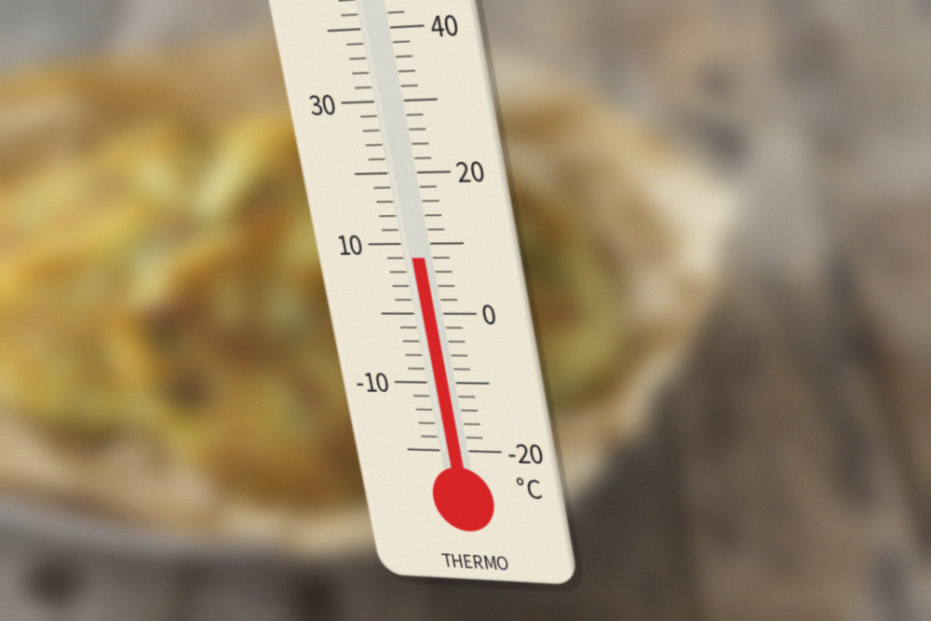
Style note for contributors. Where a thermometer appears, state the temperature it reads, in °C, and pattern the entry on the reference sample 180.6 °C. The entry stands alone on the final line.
8 °C
